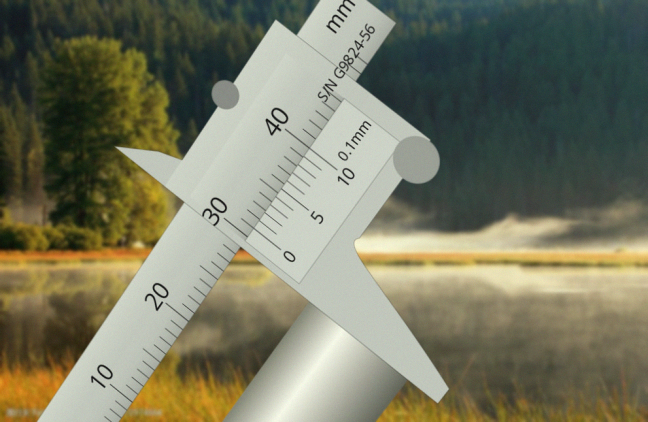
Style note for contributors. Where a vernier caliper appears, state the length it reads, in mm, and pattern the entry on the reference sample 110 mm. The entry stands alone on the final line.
31.0 mm
